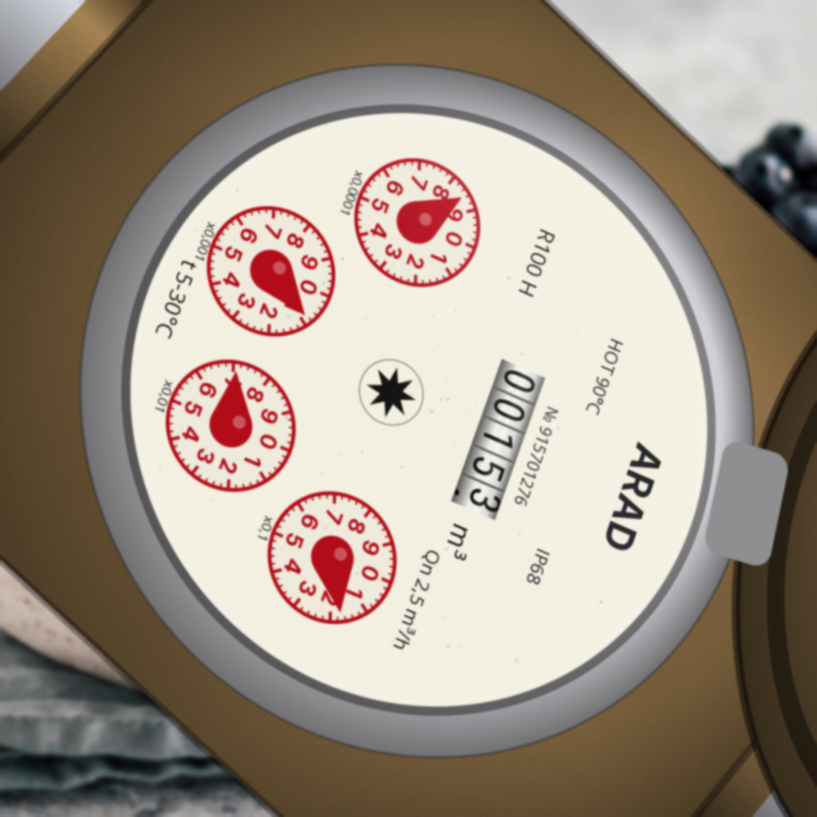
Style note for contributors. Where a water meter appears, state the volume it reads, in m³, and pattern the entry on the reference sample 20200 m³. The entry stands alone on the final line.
153.1708 m³
